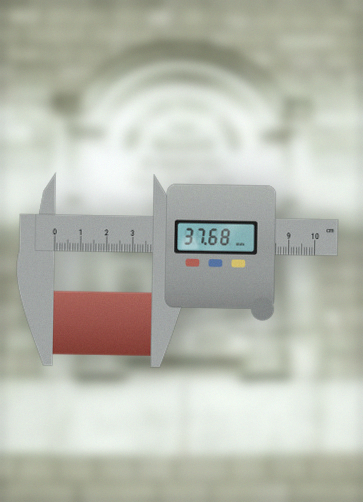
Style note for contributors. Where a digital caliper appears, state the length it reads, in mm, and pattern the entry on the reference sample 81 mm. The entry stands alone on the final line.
37.68 mm
